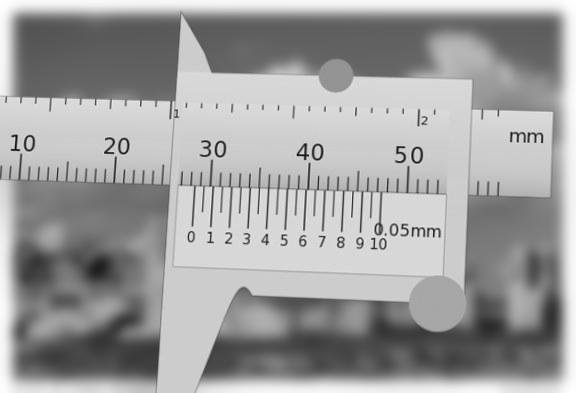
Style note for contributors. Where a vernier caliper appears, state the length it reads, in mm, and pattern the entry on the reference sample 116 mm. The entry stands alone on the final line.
28.4 mm
